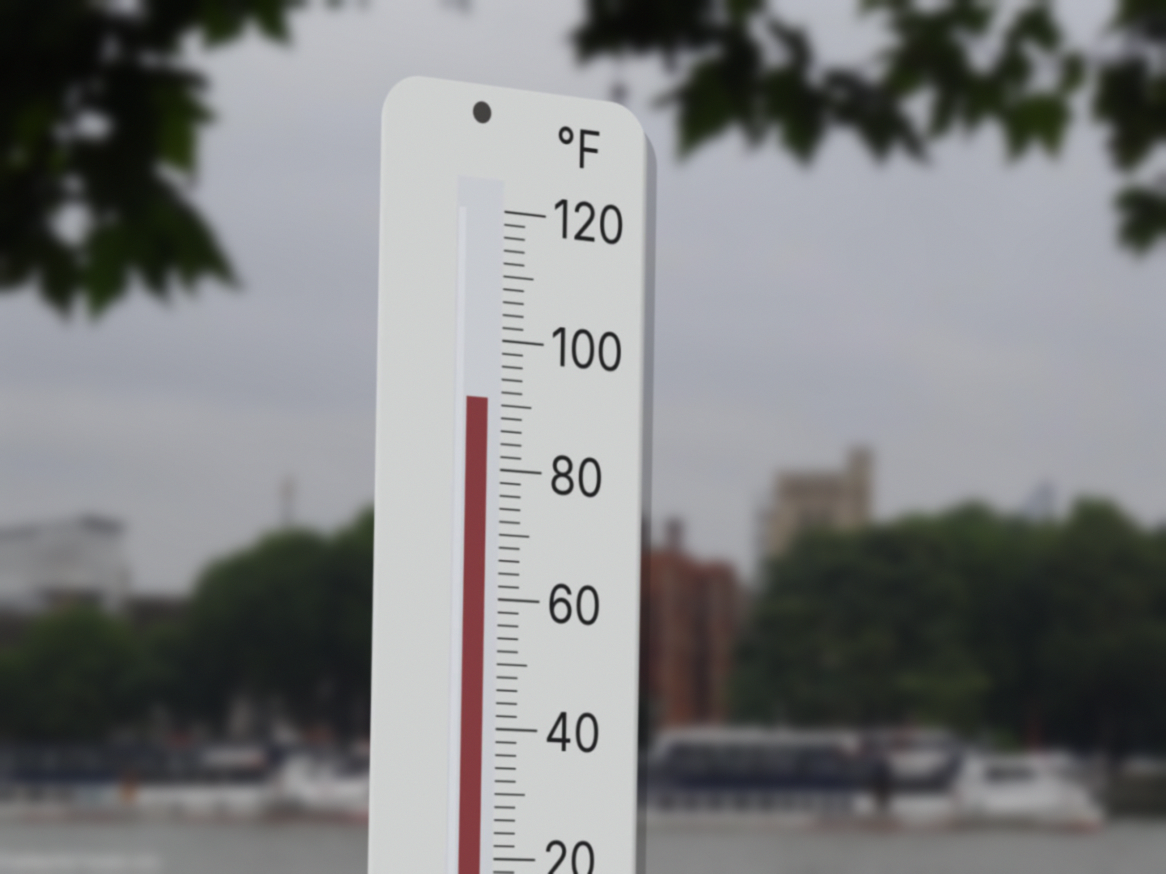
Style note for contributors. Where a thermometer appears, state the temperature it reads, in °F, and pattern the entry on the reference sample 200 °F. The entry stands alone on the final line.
91 °F
